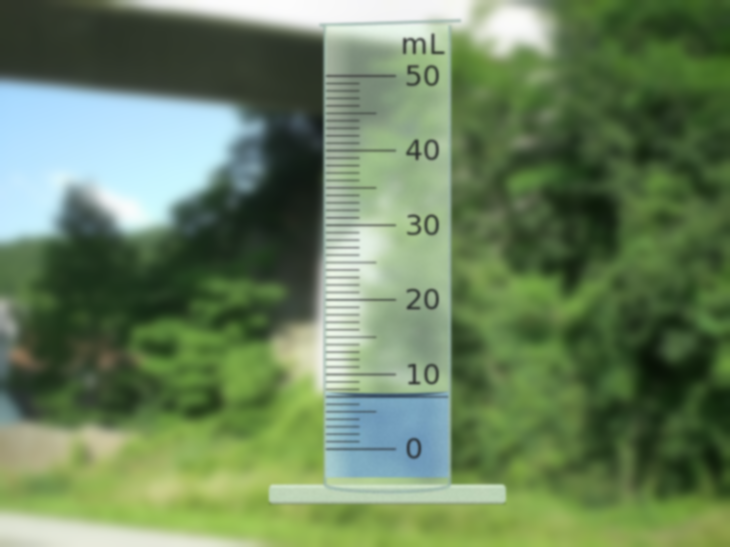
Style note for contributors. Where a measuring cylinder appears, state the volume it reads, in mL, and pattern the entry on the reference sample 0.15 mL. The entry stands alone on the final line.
7 mL
